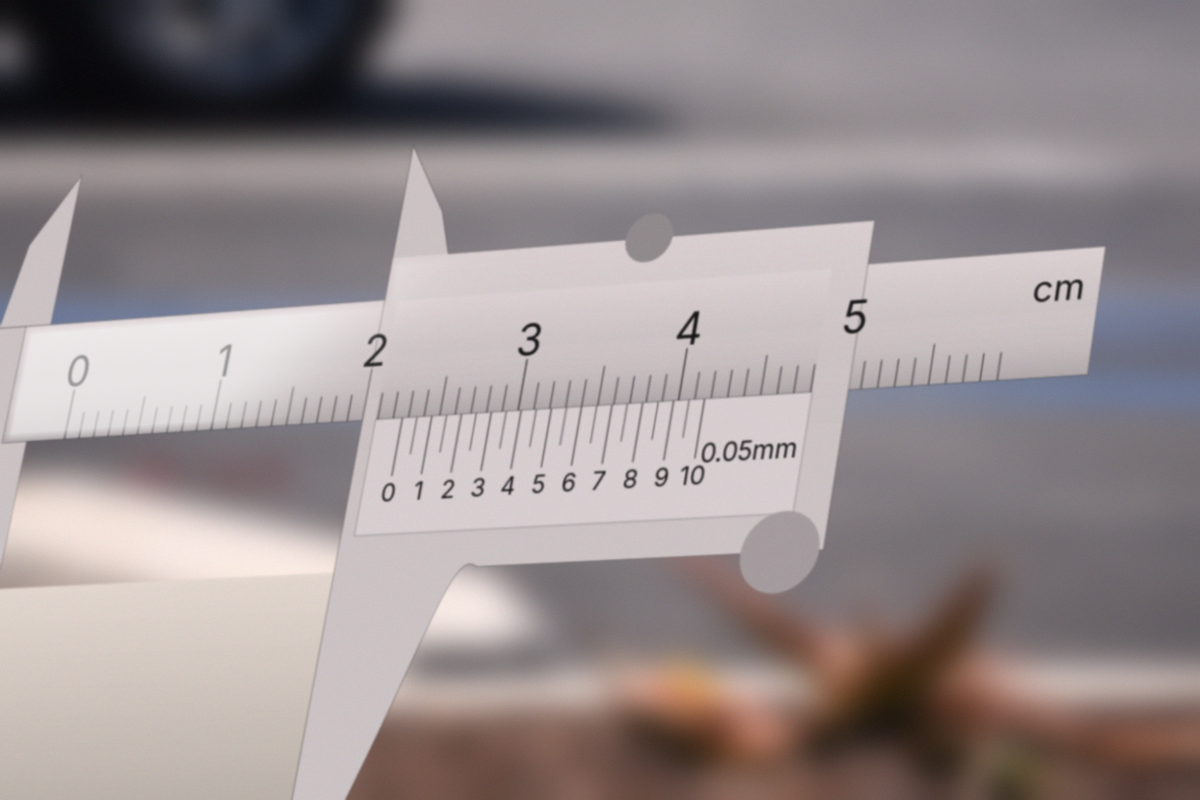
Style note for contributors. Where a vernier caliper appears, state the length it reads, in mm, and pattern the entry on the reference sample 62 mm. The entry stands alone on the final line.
22.6 mm
